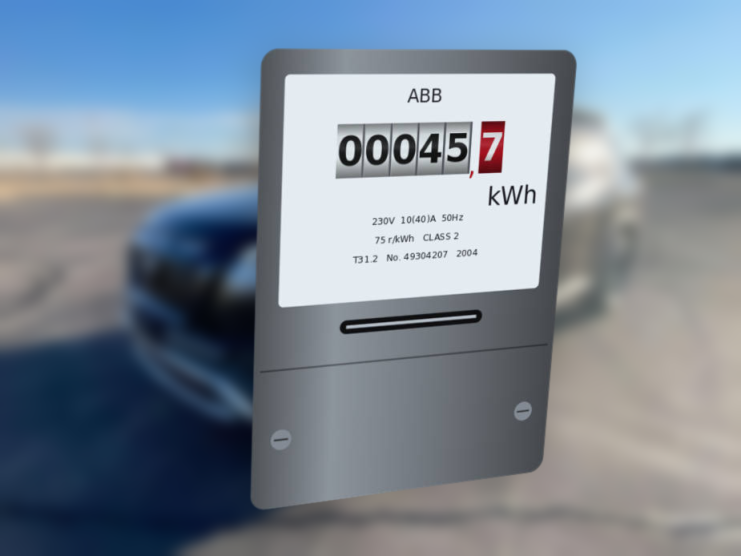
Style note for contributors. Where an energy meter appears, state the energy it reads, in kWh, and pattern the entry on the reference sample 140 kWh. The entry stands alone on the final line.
45.7 kWh
